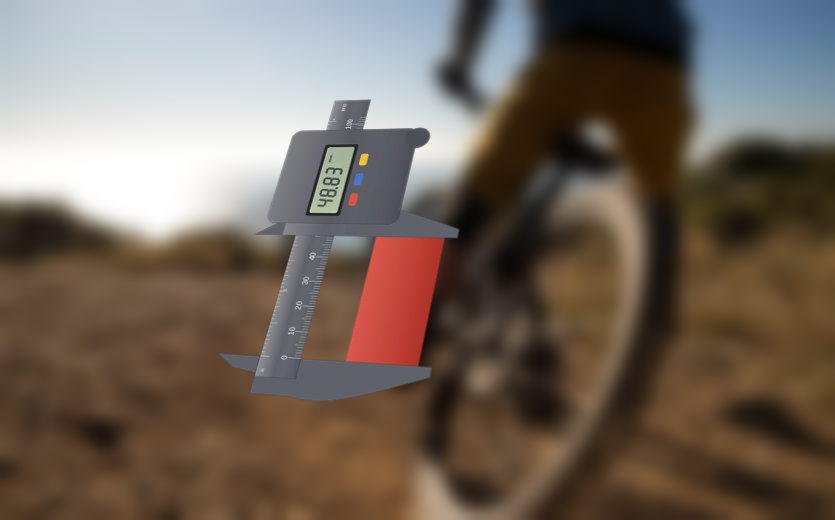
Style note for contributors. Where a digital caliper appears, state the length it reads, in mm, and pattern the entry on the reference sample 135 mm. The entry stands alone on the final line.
48.83 mm
